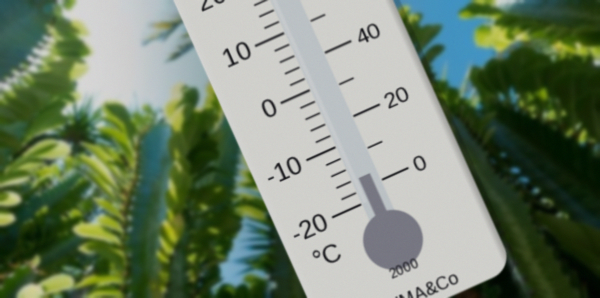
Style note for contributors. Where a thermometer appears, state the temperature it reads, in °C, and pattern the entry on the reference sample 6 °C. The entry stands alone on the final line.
-16 °C
